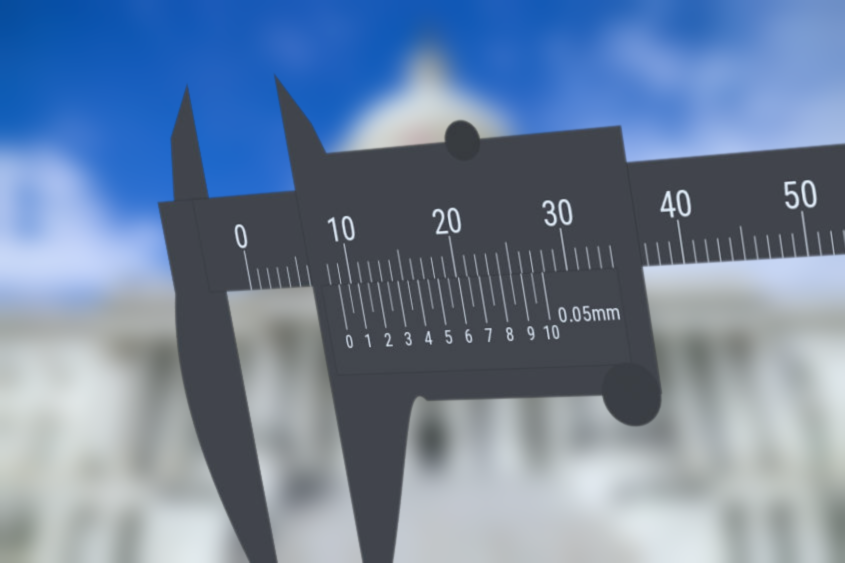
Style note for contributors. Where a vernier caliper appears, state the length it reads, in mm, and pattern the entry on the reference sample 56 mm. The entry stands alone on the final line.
8.8 mm
